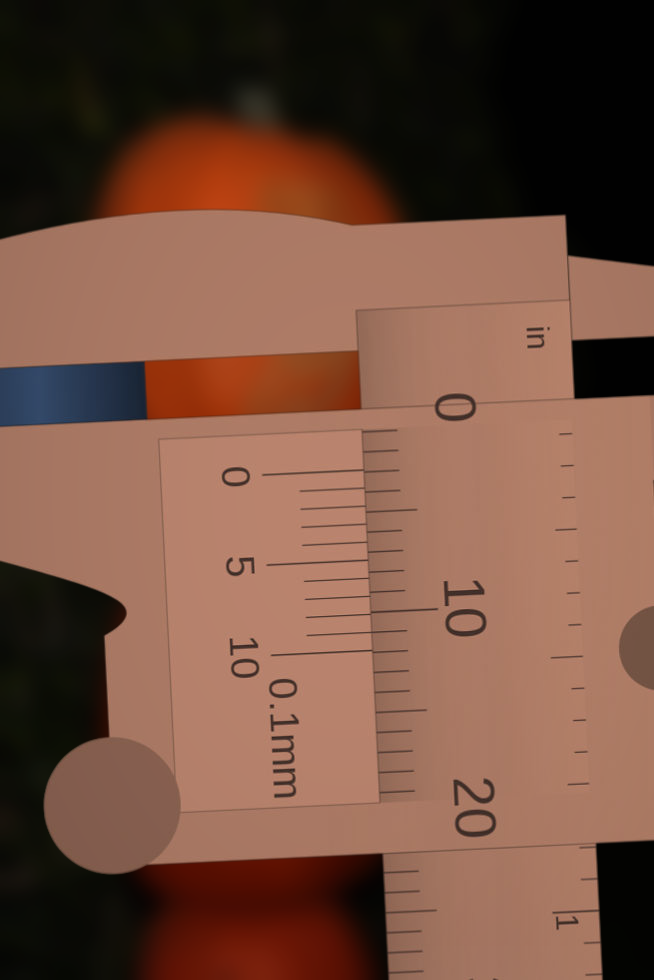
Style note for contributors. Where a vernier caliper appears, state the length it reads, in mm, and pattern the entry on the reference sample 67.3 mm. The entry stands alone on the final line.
2.9 mm
